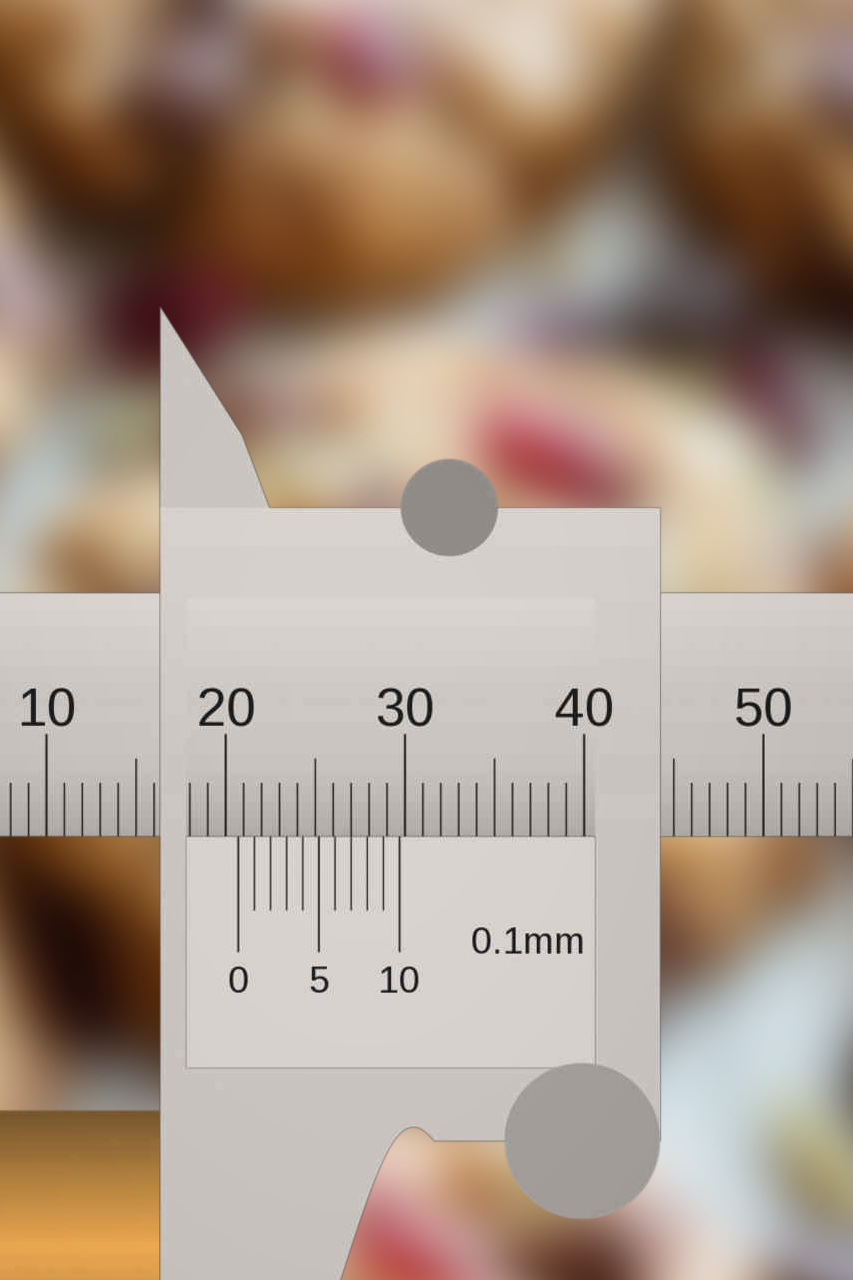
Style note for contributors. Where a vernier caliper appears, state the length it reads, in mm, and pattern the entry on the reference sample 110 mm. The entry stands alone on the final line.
20.7 mm
